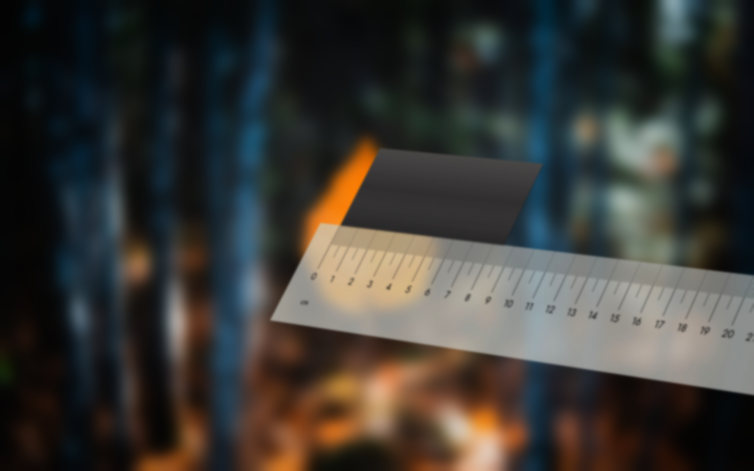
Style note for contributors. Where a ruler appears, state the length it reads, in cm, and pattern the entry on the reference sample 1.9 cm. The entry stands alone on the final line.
8.5 cm
